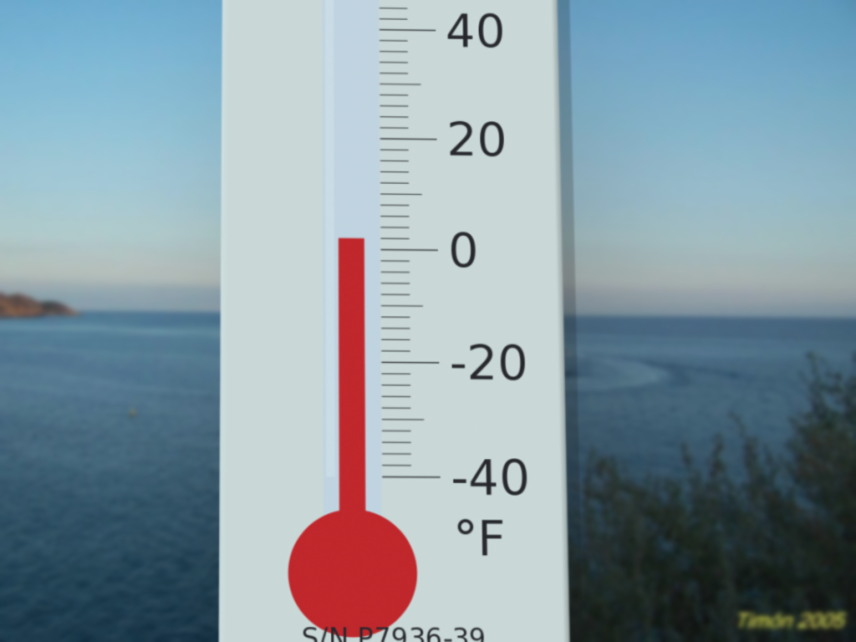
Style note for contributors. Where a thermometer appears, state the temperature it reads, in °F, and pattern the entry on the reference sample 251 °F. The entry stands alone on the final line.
2 °F
